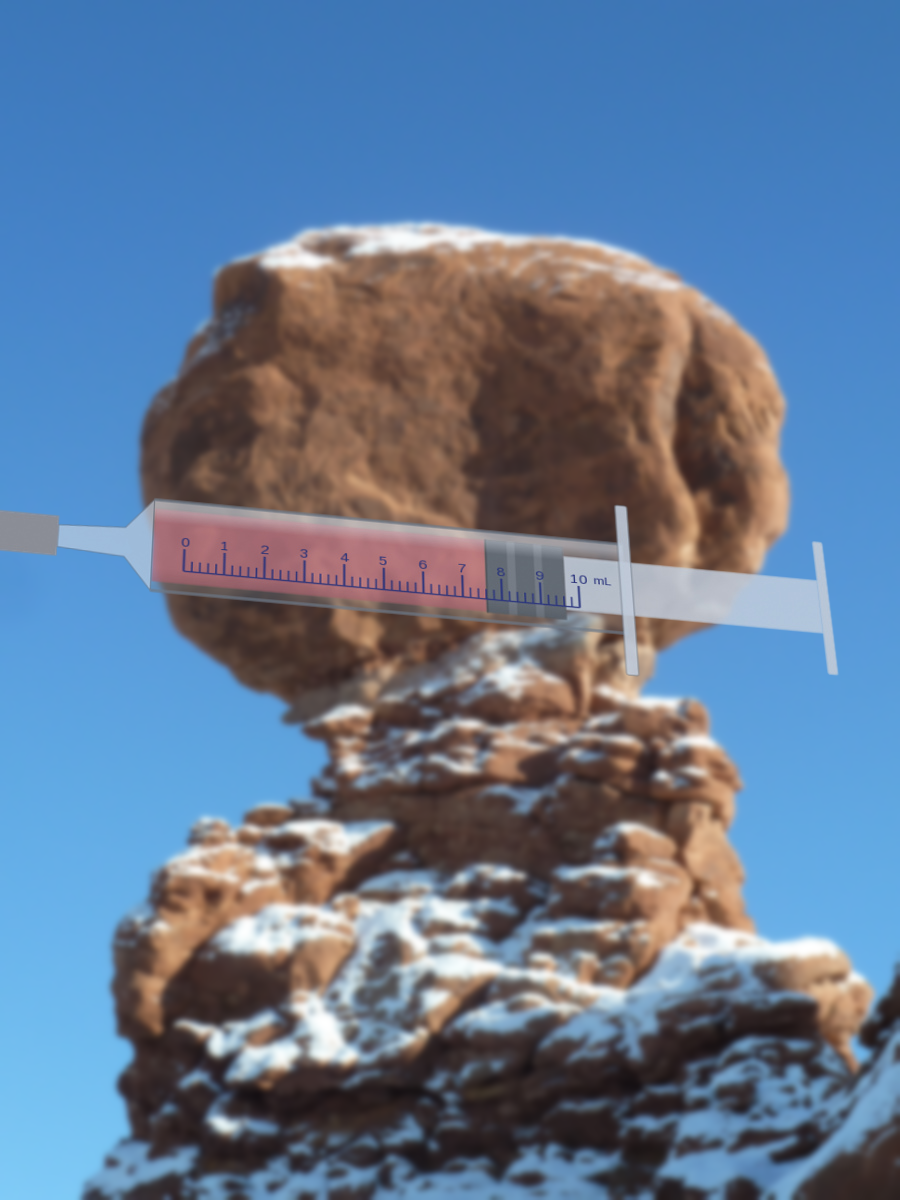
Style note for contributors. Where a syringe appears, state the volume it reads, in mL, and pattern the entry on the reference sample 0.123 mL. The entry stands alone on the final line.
7.6 mL
